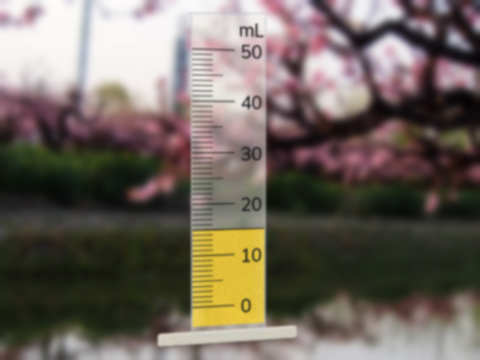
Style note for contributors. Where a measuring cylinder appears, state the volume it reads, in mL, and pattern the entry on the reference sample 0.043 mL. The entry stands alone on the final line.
15 mL
